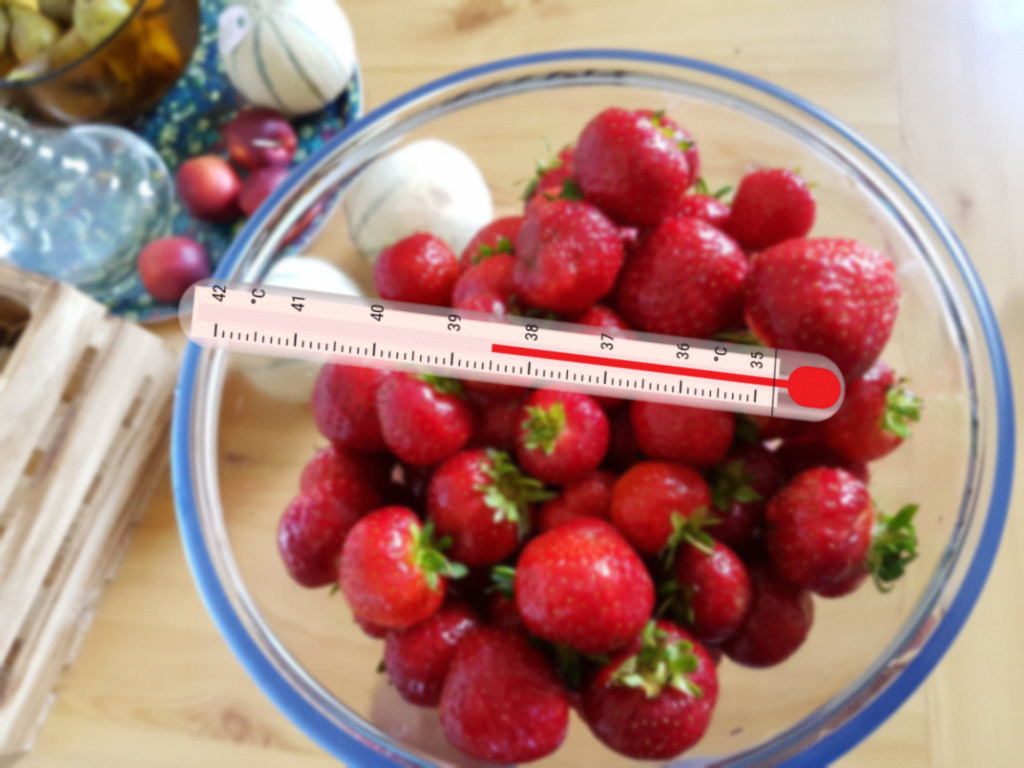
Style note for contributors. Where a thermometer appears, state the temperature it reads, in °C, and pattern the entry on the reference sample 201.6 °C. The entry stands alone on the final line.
38.5 °C
